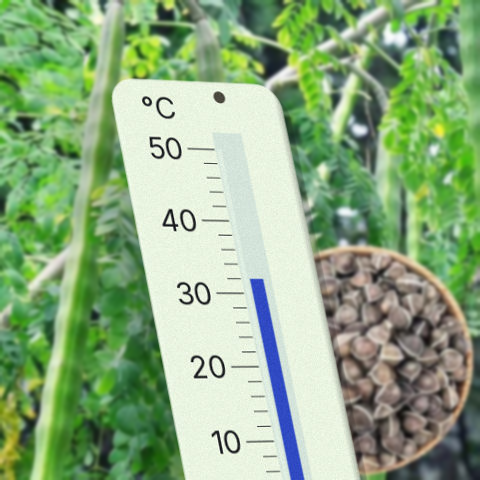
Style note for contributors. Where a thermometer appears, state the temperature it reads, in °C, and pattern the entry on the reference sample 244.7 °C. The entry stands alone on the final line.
32 °C
